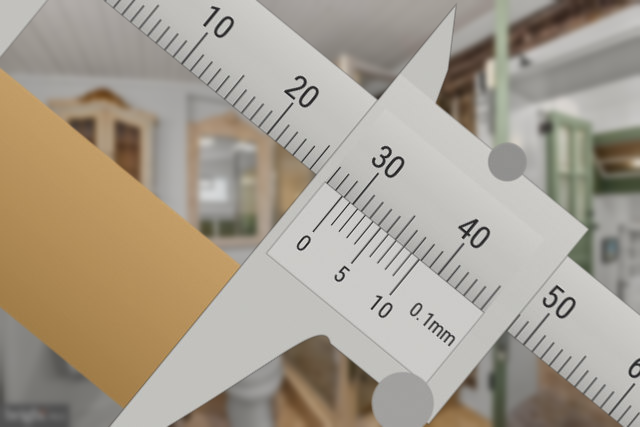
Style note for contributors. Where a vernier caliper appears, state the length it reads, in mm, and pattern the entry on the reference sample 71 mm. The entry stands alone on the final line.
28.8 mm
